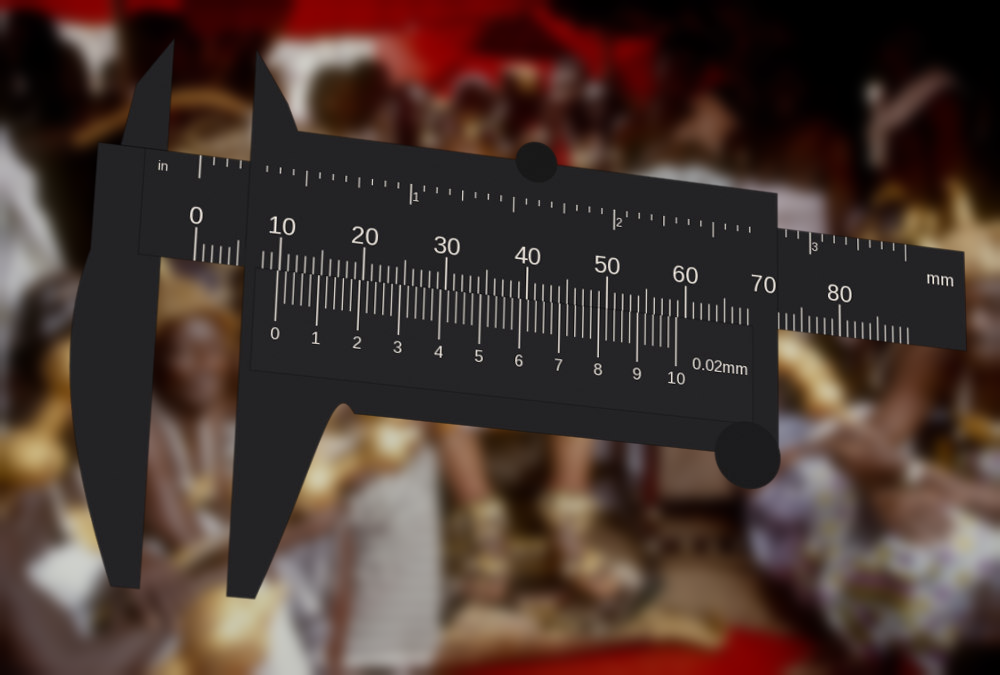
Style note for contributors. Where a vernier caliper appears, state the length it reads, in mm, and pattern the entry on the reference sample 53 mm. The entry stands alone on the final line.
9.8 mm
